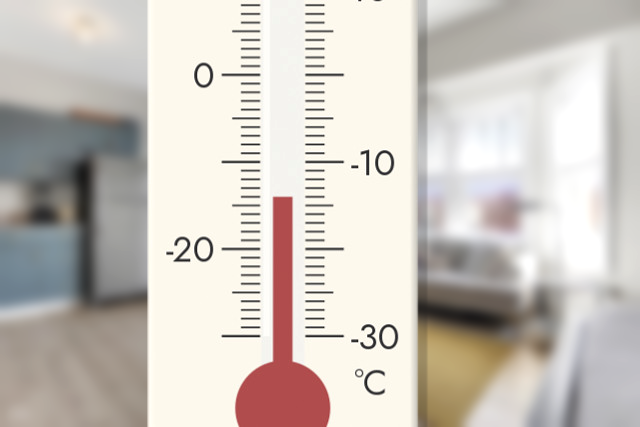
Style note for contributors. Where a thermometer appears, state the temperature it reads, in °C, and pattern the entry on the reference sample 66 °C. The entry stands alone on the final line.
-14 °C
